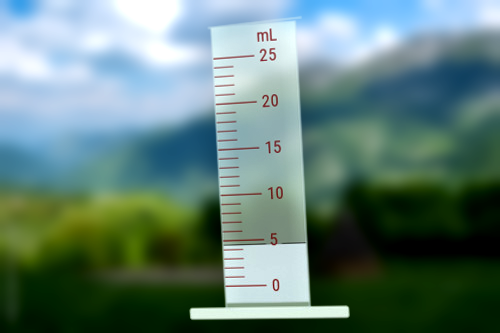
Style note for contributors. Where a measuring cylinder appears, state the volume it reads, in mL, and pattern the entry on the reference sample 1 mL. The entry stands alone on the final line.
4.5 mL
